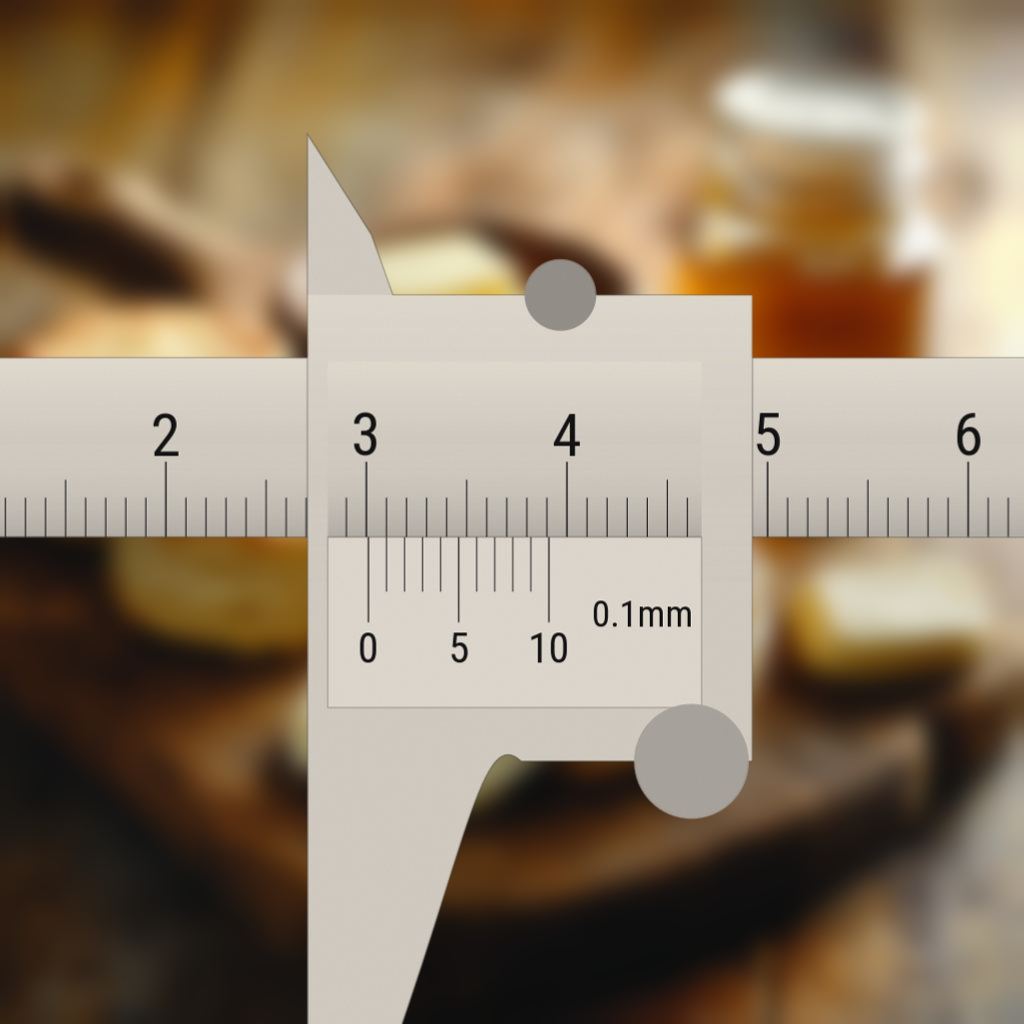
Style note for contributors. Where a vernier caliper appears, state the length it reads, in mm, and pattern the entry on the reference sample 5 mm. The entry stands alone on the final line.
30.1 mm
